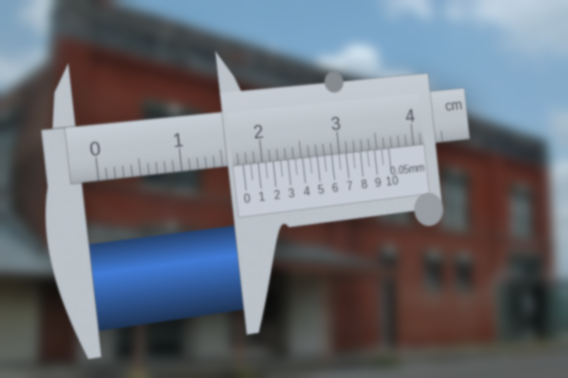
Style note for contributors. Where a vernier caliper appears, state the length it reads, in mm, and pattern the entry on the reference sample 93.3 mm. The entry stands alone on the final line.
17.6 mm
